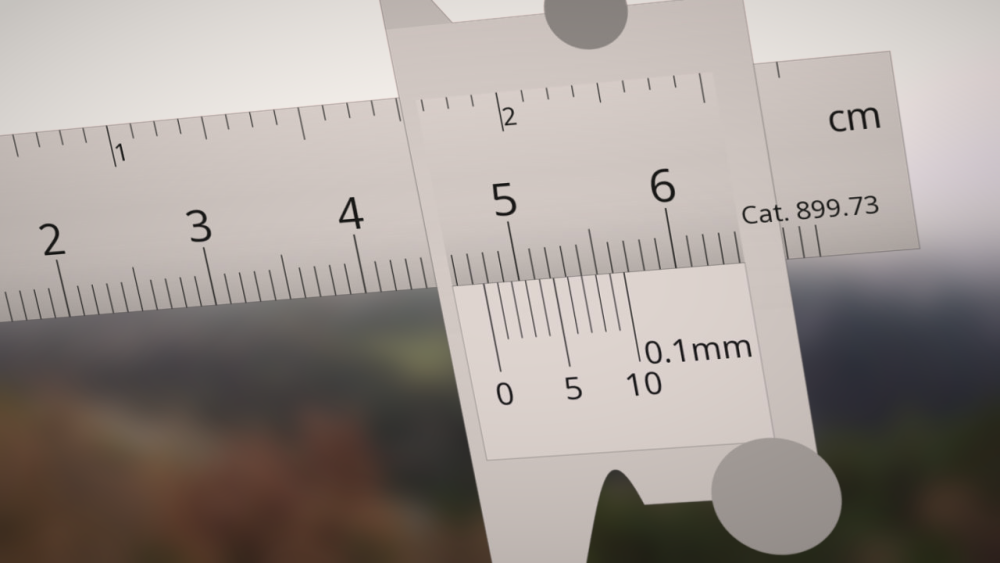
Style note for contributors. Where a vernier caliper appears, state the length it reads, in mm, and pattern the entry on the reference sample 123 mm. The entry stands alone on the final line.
47.7 mm
